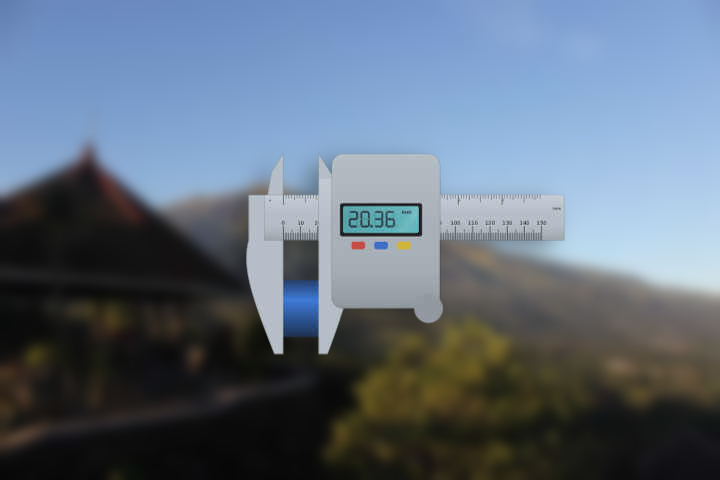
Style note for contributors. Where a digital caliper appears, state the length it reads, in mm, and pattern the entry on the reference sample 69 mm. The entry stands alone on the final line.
20.36 mm
